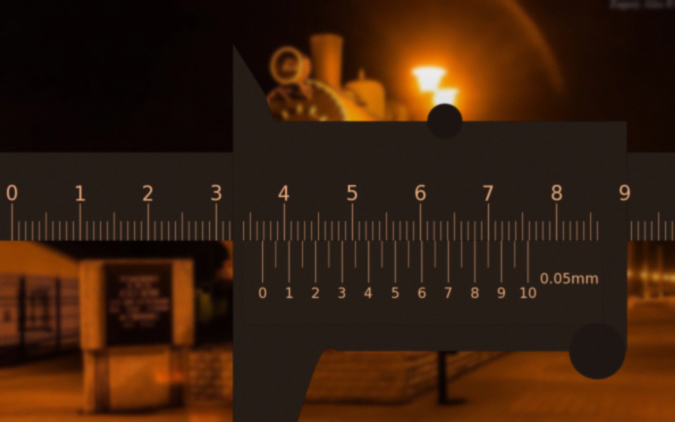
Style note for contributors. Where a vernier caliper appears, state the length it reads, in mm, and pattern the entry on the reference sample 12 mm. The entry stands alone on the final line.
36.8 mm
